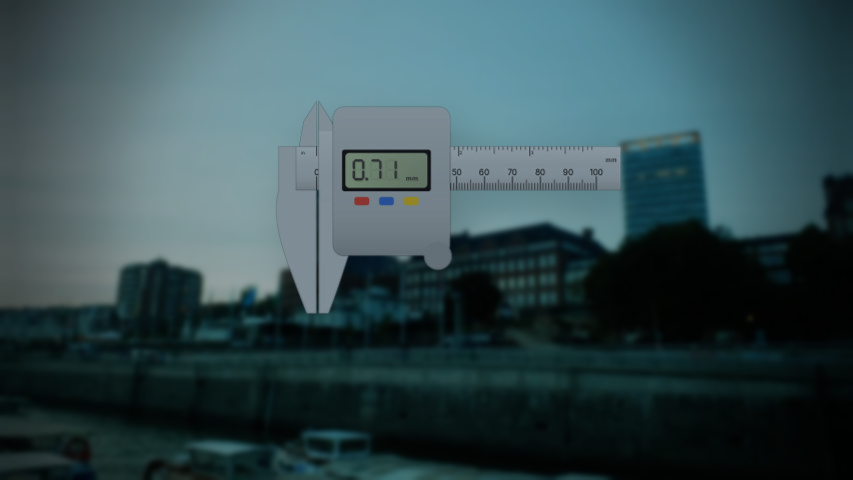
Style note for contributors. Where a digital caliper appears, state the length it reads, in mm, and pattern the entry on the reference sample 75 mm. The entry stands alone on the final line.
0.71 mm
